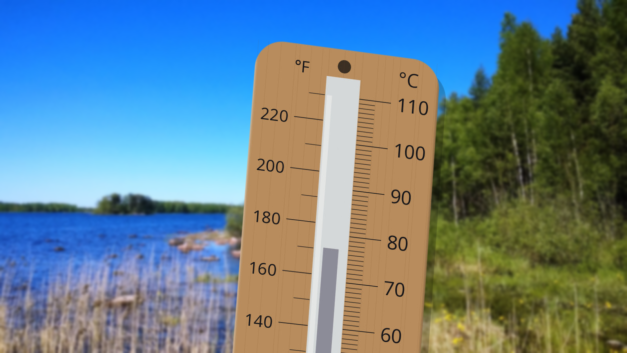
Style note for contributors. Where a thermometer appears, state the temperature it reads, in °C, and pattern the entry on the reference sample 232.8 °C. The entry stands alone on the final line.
77 °C
